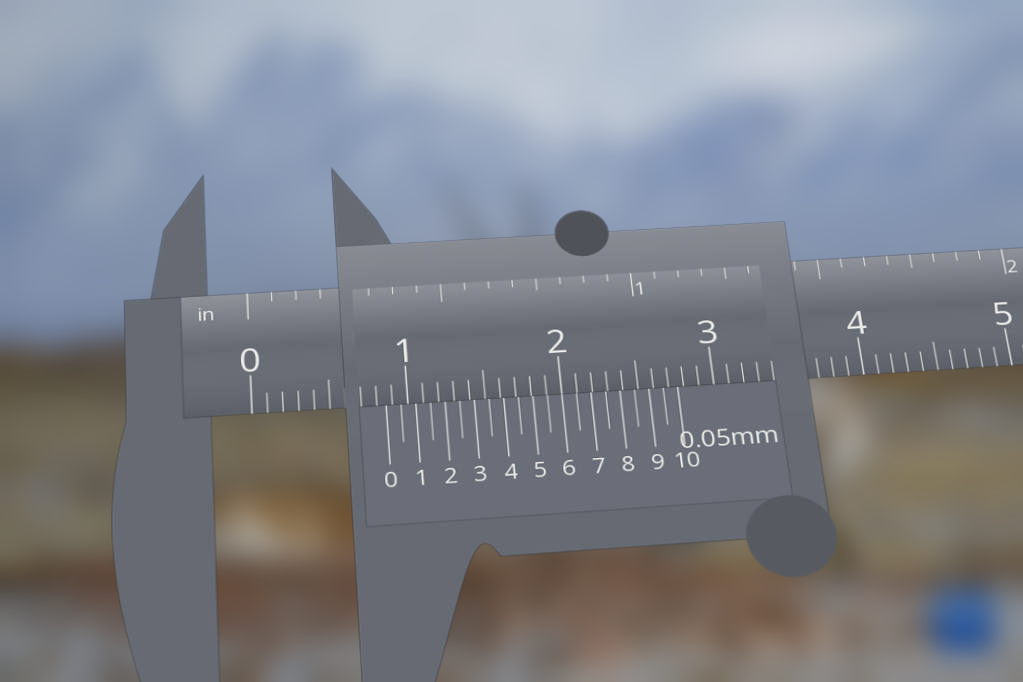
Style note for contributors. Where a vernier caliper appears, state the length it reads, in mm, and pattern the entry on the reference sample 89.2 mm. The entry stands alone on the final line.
8.6 mm
